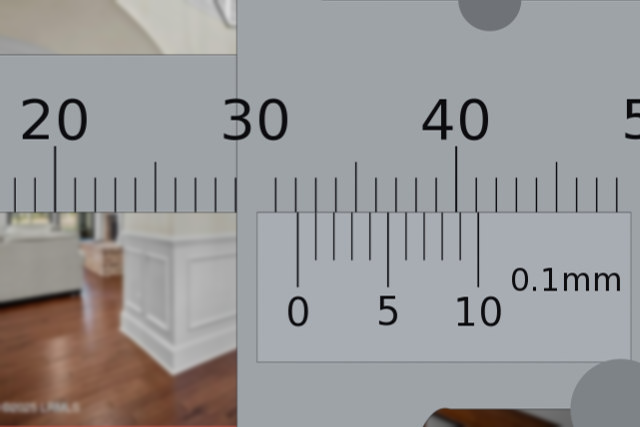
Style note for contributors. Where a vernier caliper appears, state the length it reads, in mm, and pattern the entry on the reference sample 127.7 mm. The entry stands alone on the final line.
32.1 mm
